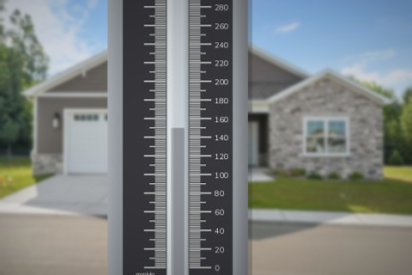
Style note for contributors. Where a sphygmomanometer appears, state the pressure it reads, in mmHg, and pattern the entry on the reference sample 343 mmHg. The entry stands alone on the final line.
150 mmHg
